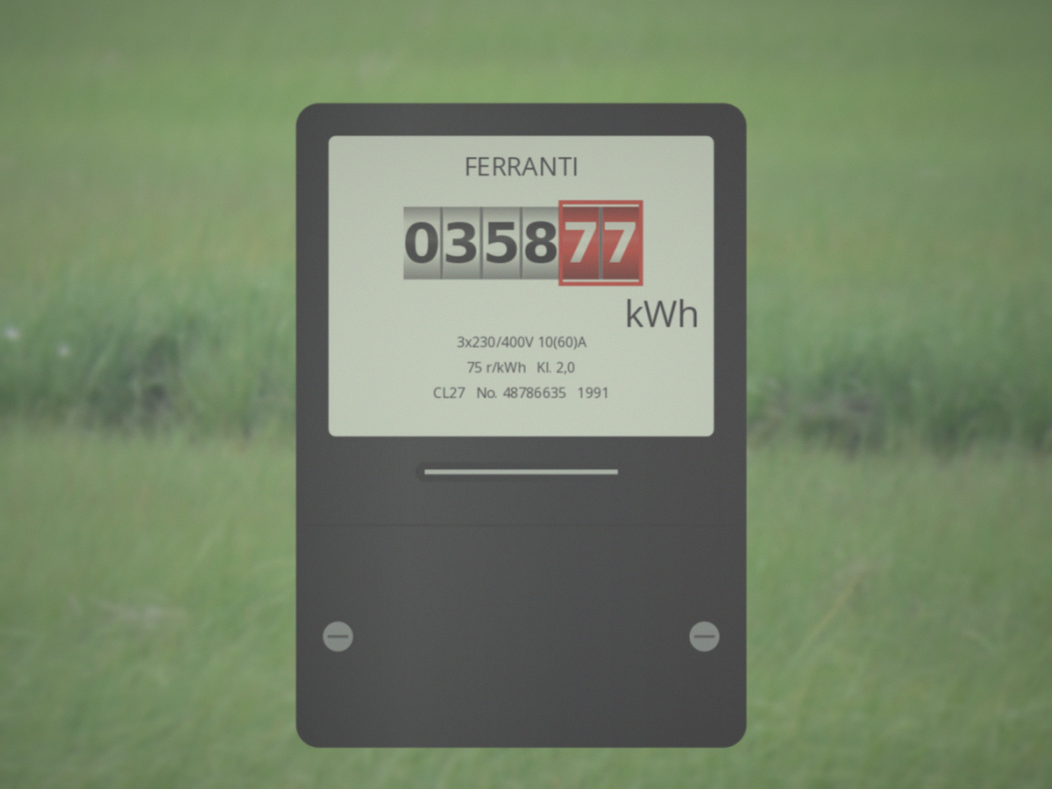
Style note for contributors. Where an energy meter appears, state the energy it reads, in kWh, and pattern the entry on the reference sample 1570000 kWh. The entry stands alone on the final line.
358.77 kWh
